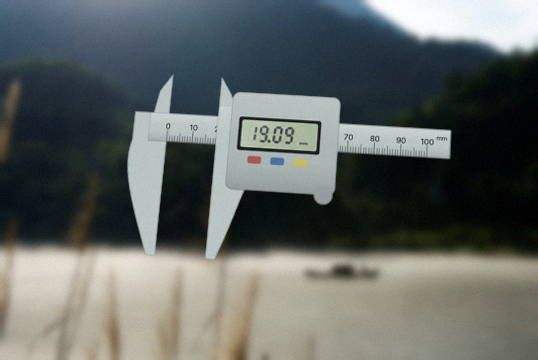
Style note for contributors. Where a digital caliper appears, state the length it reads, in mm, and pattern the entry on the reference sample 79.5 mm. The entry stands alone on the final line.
19.09 mm
